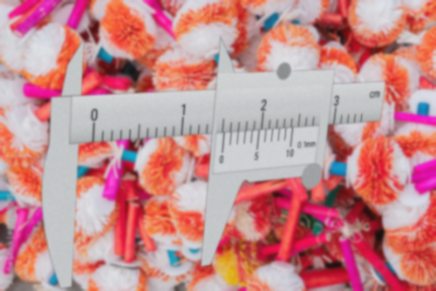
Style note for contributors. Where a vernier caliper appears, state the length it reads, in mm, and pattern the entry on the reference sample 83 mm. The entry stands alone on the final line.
15.2 mm
